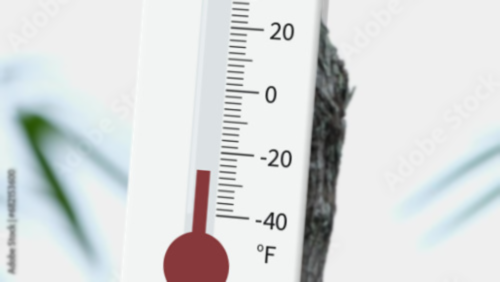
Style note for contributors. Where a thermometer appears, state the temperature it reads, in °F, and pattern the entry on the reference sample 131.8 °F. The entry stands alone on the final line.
-26 °F
